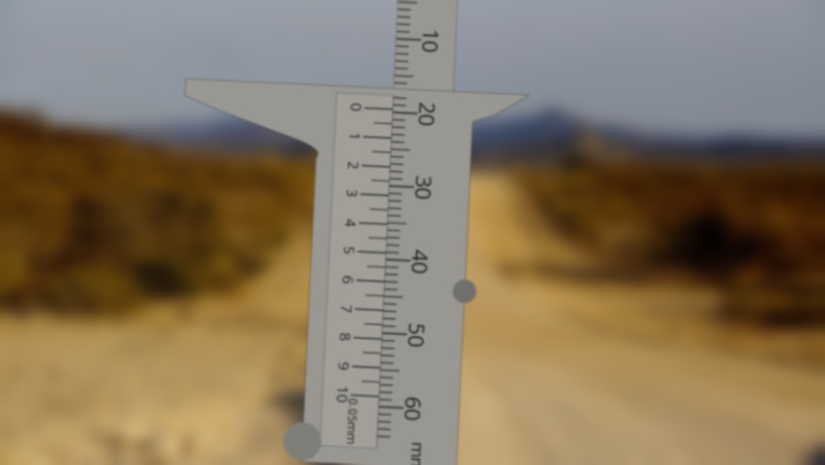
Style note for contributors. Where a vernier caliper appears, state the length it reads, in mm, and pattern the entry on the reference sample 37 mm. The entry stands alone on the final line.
19.6 mm
